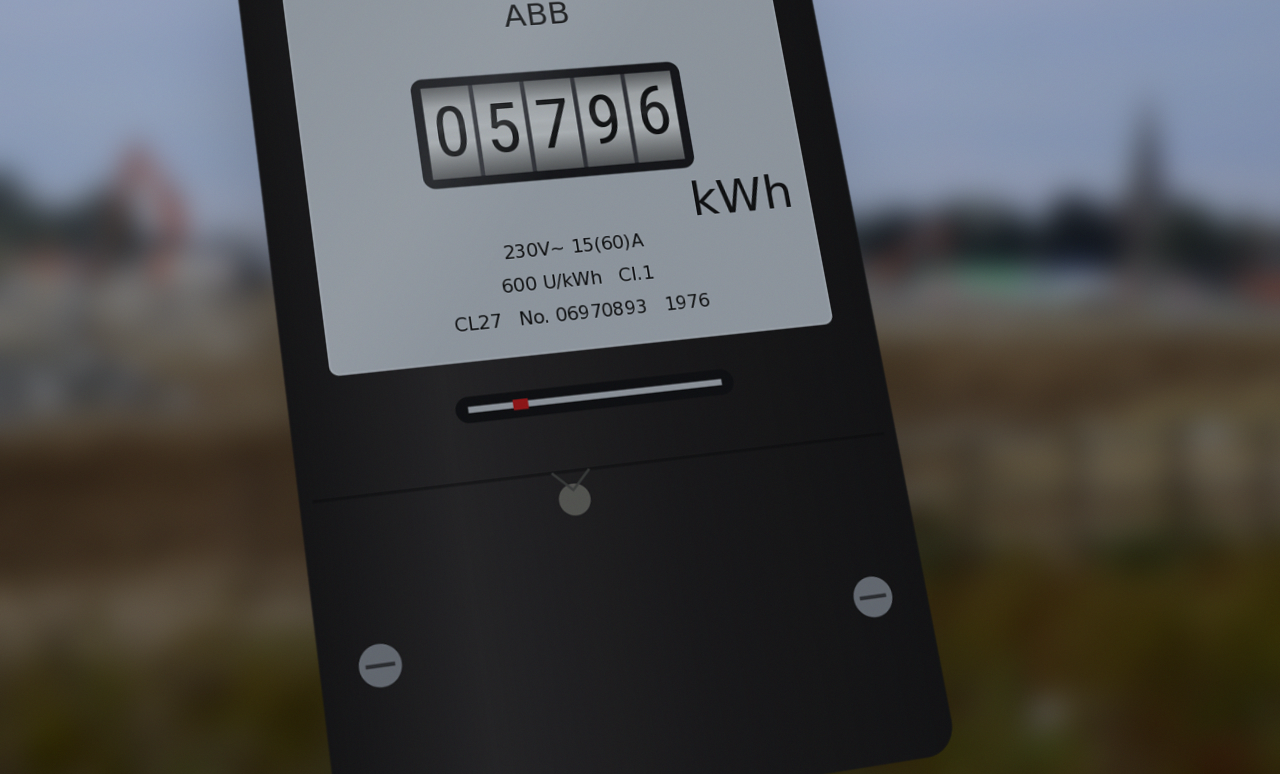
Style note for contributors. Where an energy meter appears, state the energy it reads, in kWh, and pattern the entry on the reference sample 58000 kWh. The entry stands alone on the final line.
5796 kWh
